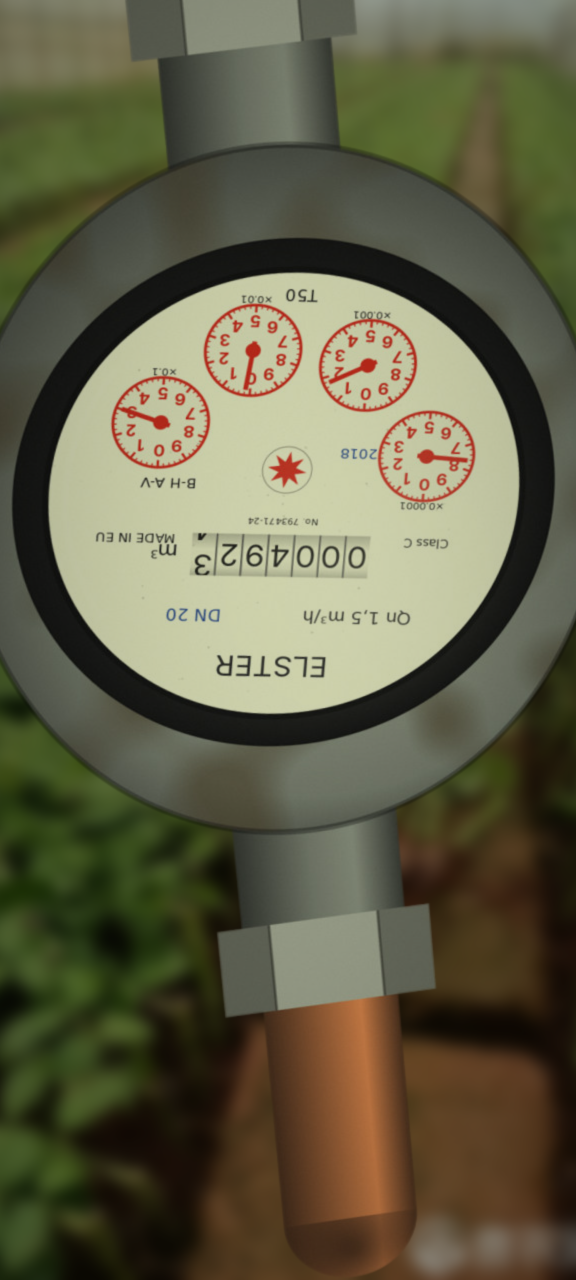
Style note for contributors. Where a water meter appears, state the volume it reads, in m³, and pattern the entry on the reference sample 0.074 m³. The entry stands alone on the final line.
4923.3017 m³
